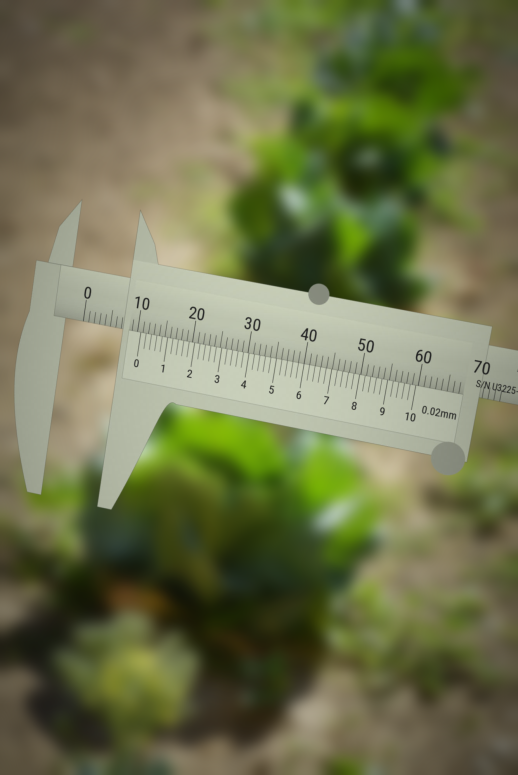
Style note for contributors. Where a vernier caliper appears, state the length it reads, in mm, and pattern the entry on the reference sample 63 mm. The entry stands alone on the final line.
10.6 mm
